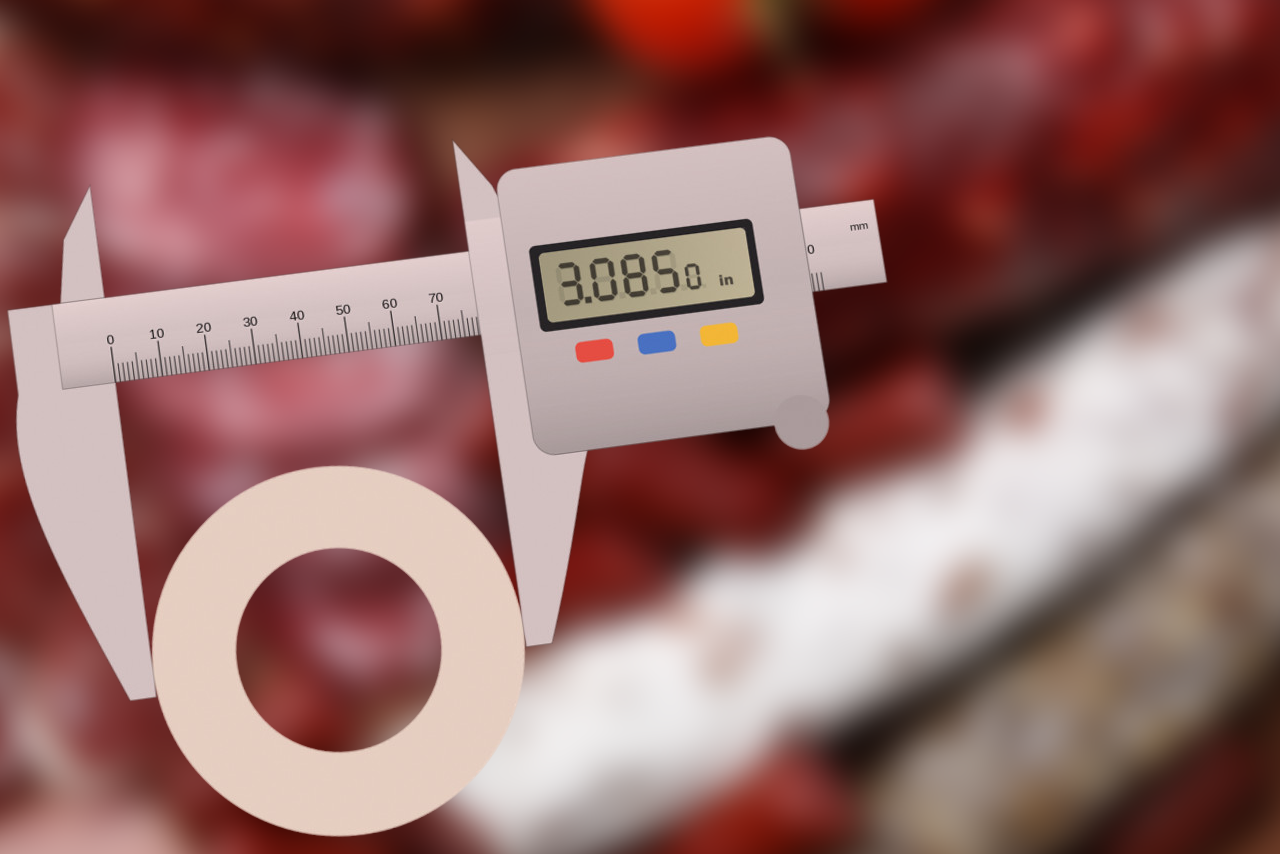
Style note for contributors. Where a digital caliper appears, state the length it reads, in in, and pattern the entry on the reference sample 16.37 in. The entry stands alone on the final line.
3.0850 in
